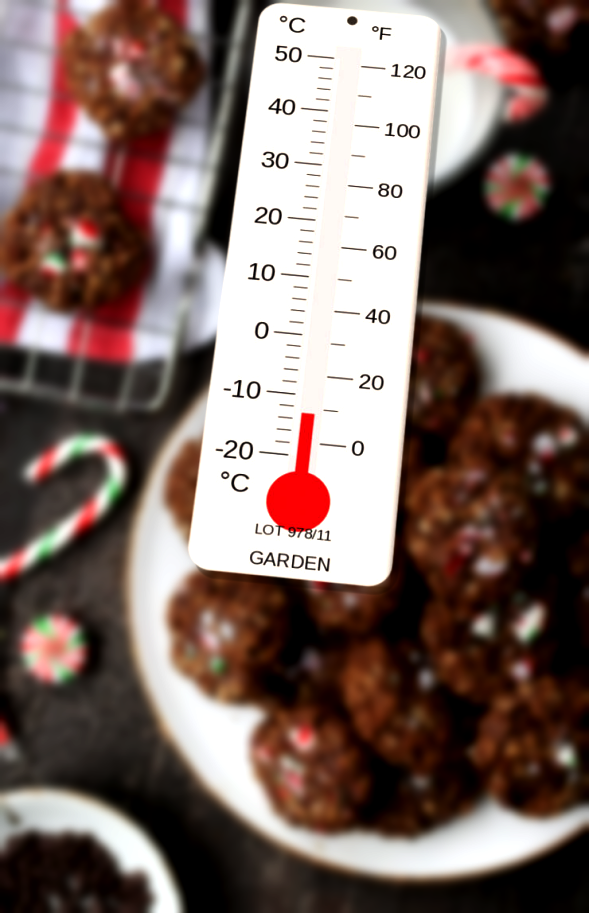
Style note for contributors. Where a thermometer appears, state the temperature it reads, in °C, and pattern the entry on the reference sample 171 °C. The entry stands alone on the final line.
-13 °C
